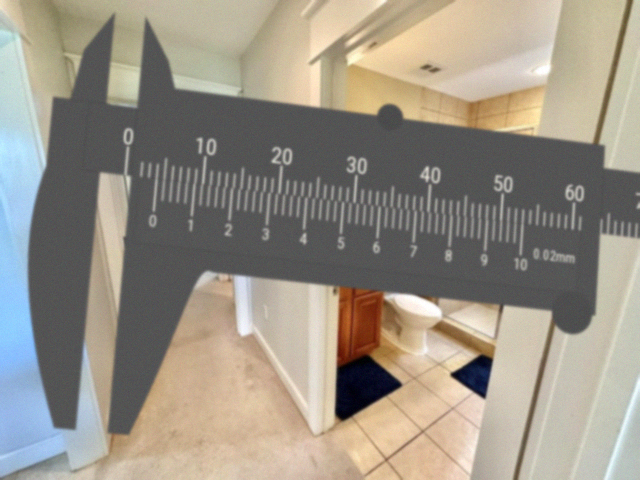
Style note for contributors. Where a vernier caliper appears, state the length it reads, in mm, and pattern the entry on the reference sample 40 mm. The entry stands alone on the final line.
4.0 mm
